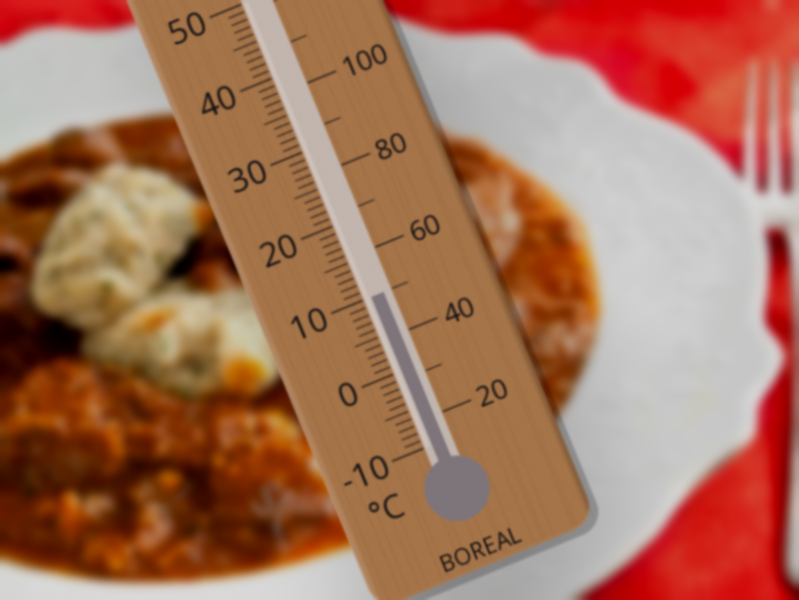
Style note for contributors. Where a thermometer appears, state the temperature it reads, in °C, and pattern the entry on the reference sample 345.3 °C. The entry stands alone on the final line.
10 °C
